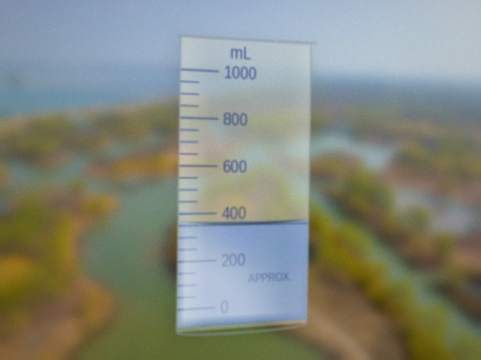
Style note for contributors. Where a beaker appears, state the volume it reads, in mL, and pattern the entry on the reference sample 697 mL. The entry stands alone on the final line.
350 mL
